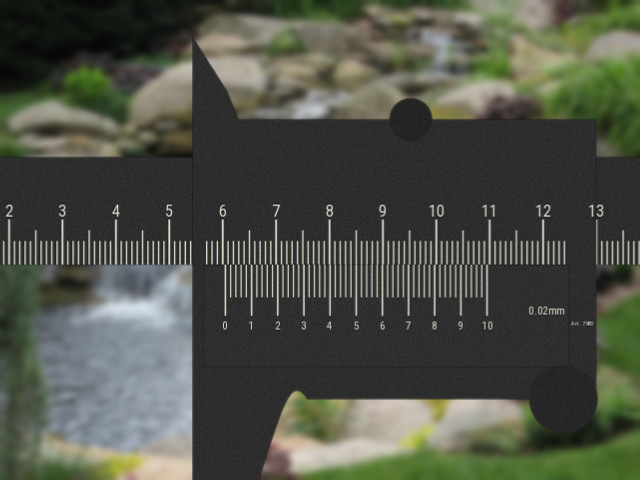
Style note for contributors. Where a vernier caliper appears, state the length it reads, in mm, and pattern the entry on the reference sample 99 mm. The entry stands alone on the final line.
60.5 mm
